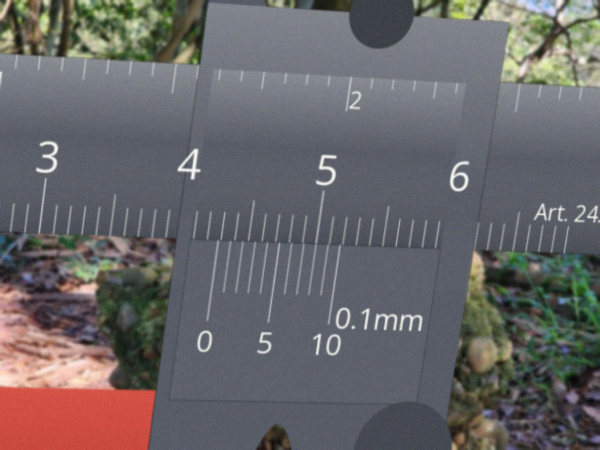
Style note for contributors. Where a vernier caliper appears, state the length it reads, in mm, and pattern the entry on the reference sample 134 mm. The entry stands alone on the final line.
42.8 mm
